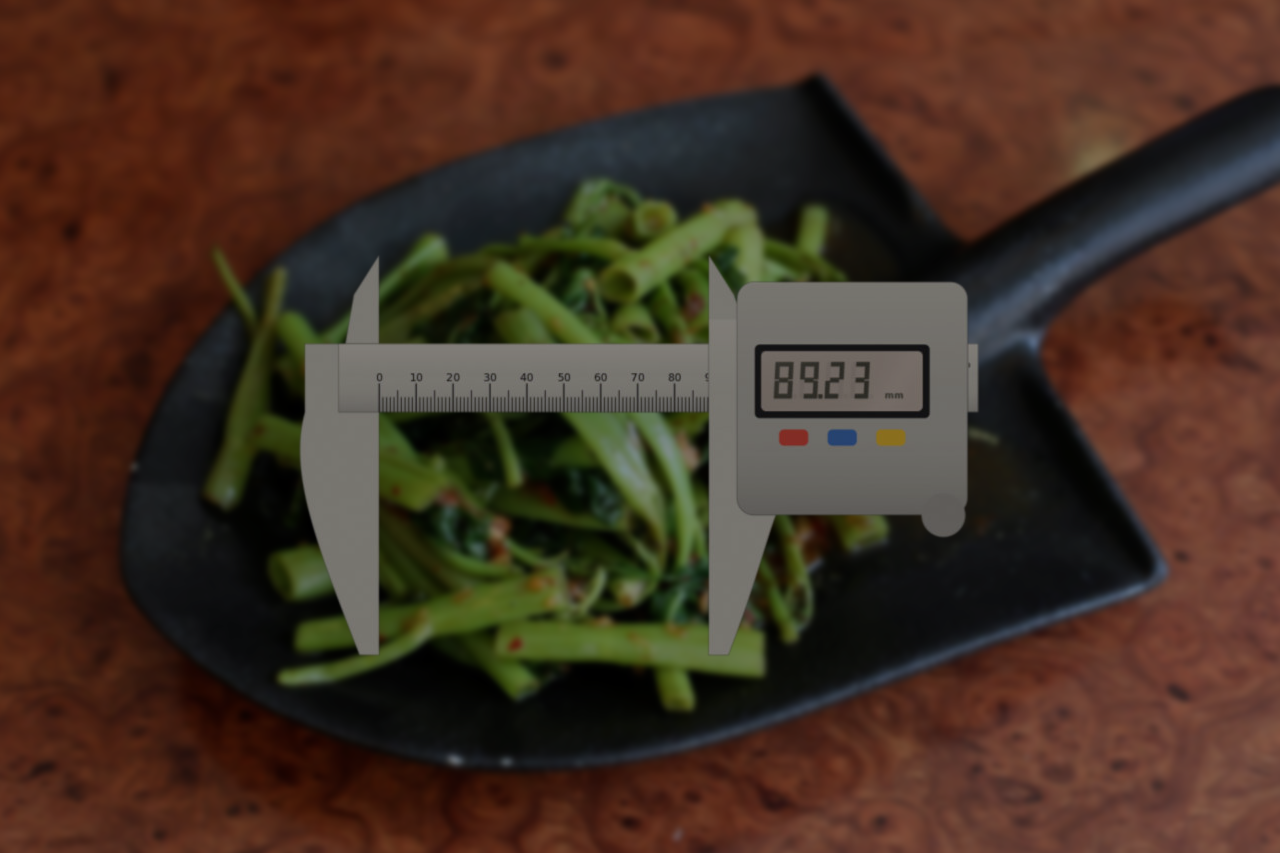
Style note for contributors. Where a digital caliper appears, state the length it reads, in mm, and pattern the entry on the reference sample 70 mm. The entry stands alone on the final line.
89.23 mm
